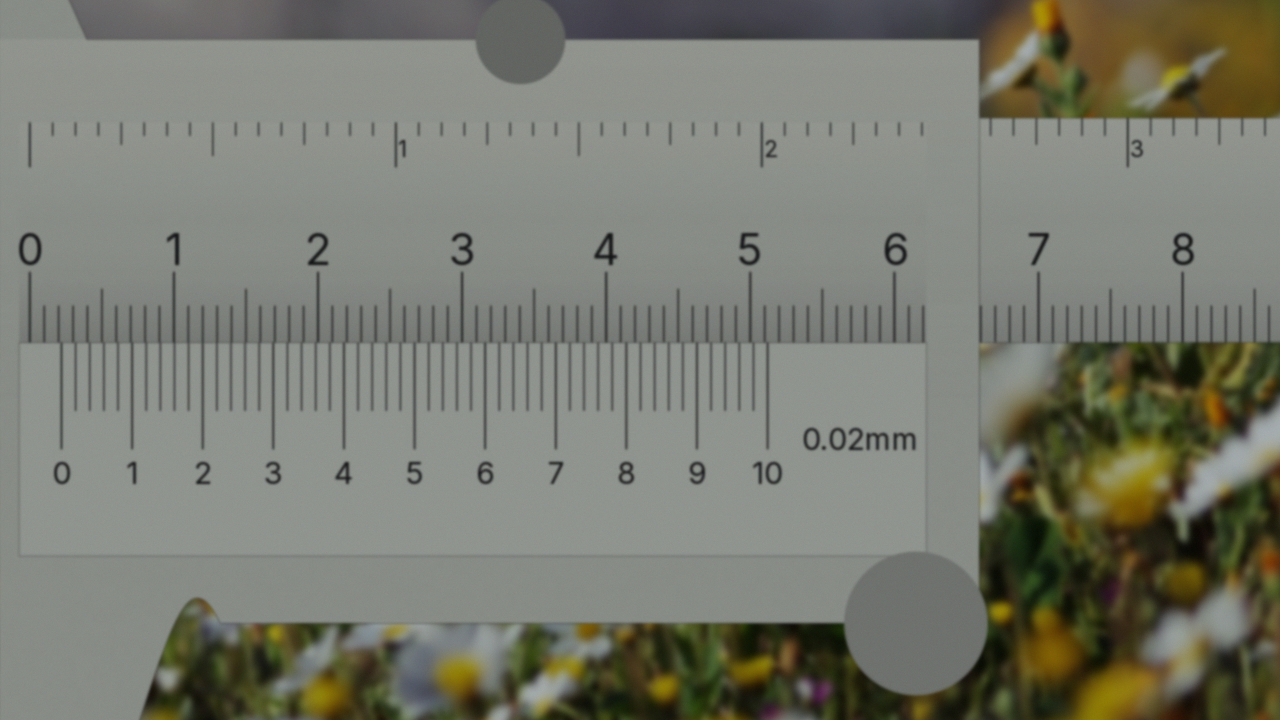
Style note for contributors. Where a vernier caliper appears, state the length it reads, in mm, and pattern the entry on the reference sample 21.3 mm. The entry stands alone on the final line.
2.2 mm
